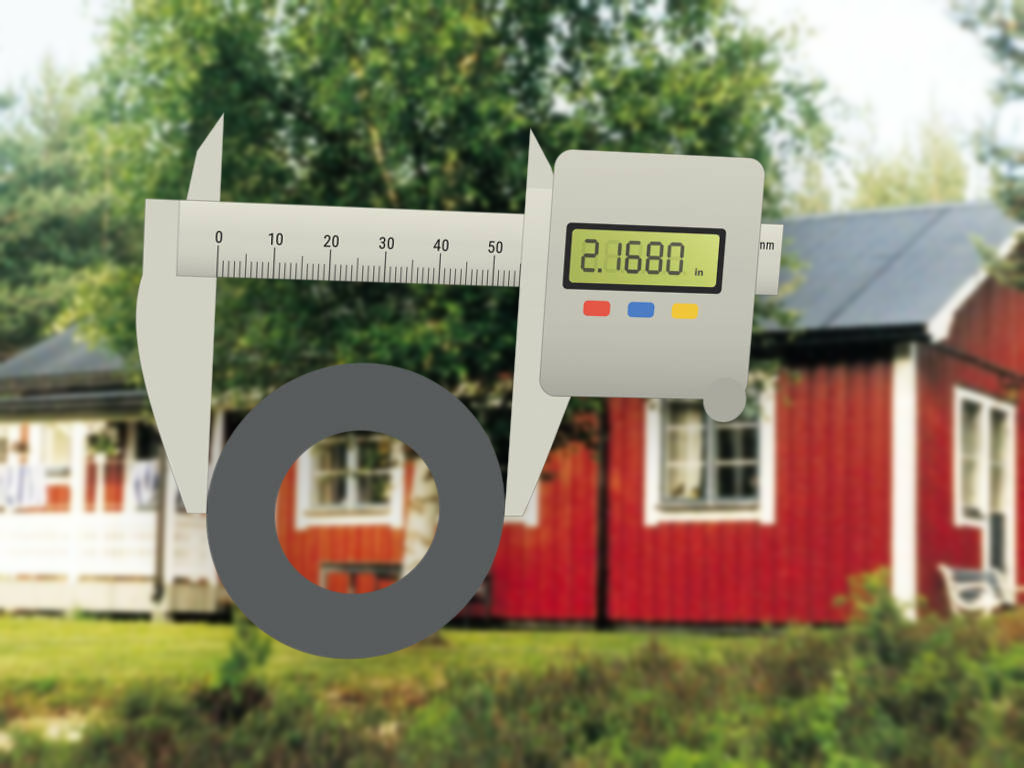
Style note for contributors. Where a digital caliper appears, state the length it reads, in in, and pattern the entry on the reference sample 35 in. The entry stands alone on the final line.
2.1680 in
